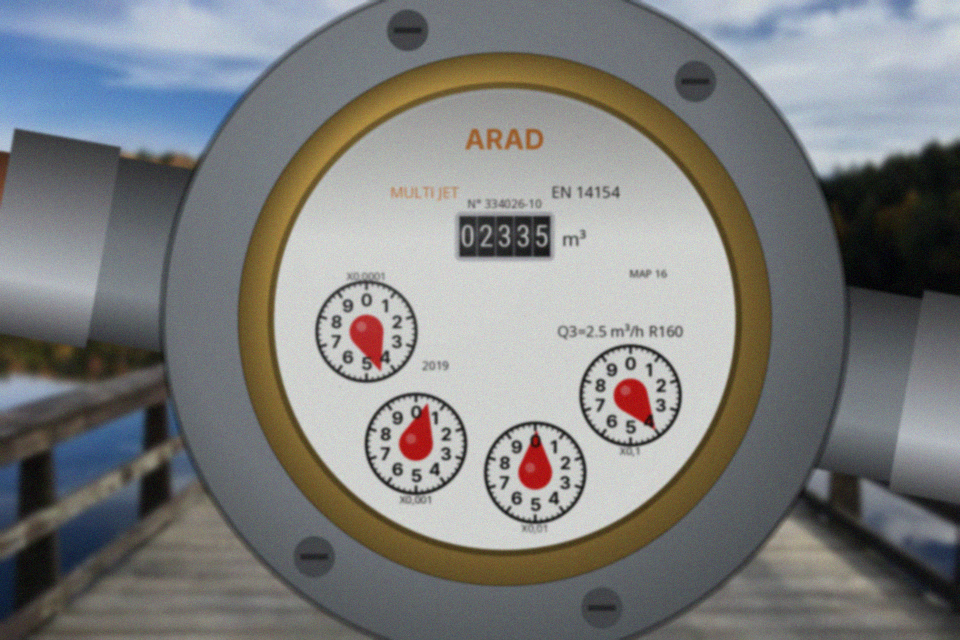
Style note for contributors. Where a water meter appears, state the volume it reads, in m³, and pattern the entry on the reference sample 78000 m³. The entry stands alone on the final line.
2335.4004 m³
